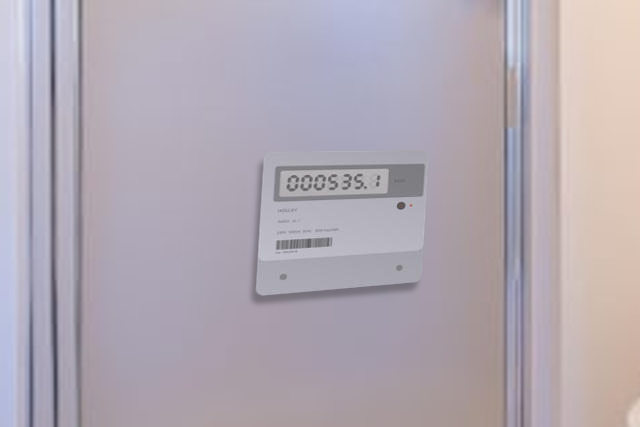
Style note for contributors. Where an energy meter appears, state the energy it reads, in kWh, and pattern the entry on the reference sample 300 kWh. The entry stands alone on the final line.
535.1 kWh
